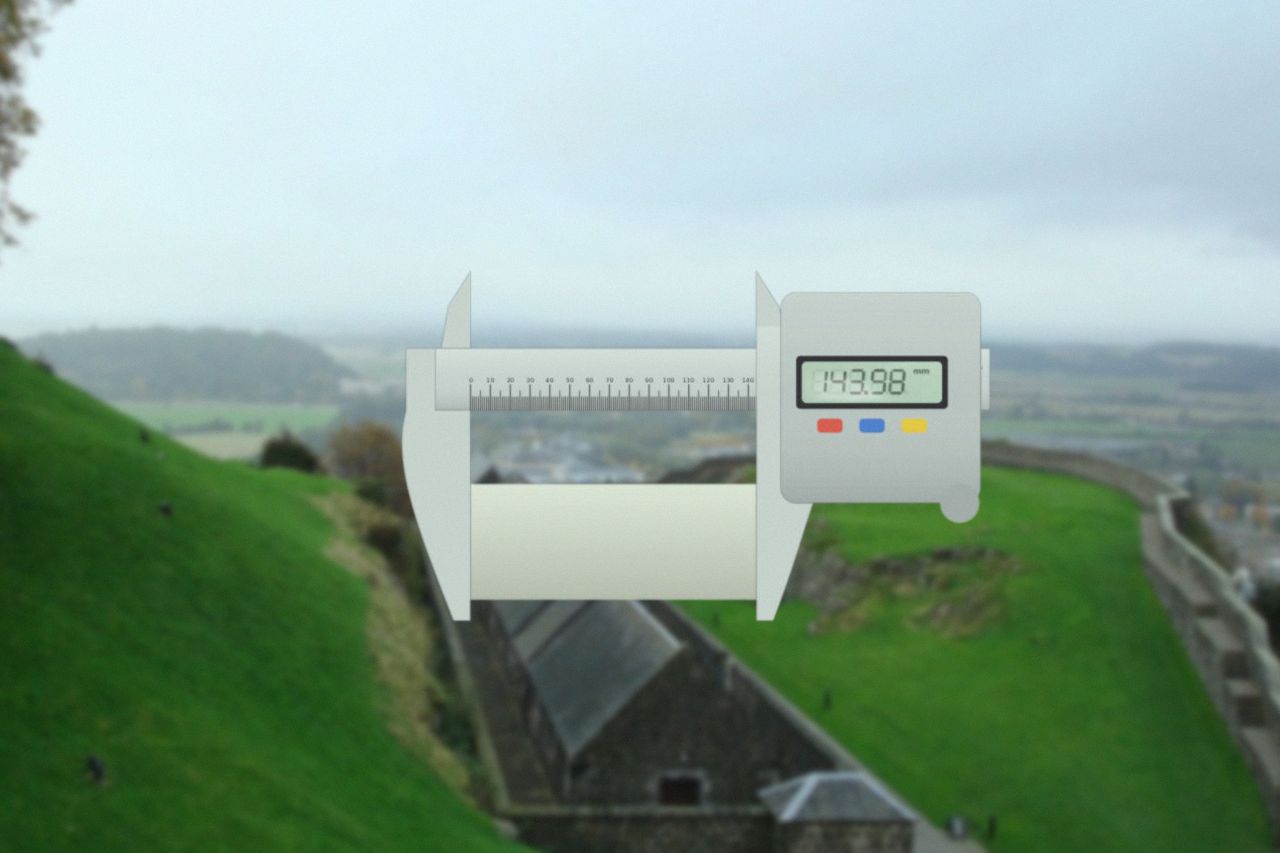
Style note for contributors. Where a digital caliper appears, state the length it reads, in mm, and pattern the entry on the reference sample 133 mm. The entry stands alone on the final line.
143.98 mm
